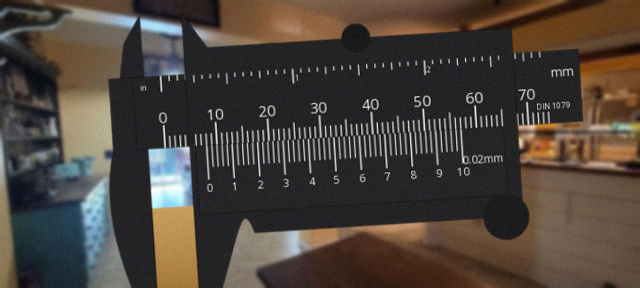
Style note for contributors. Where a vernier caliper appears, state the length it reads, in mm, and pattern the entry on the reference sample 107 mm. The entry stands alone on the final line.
8.0 mm
